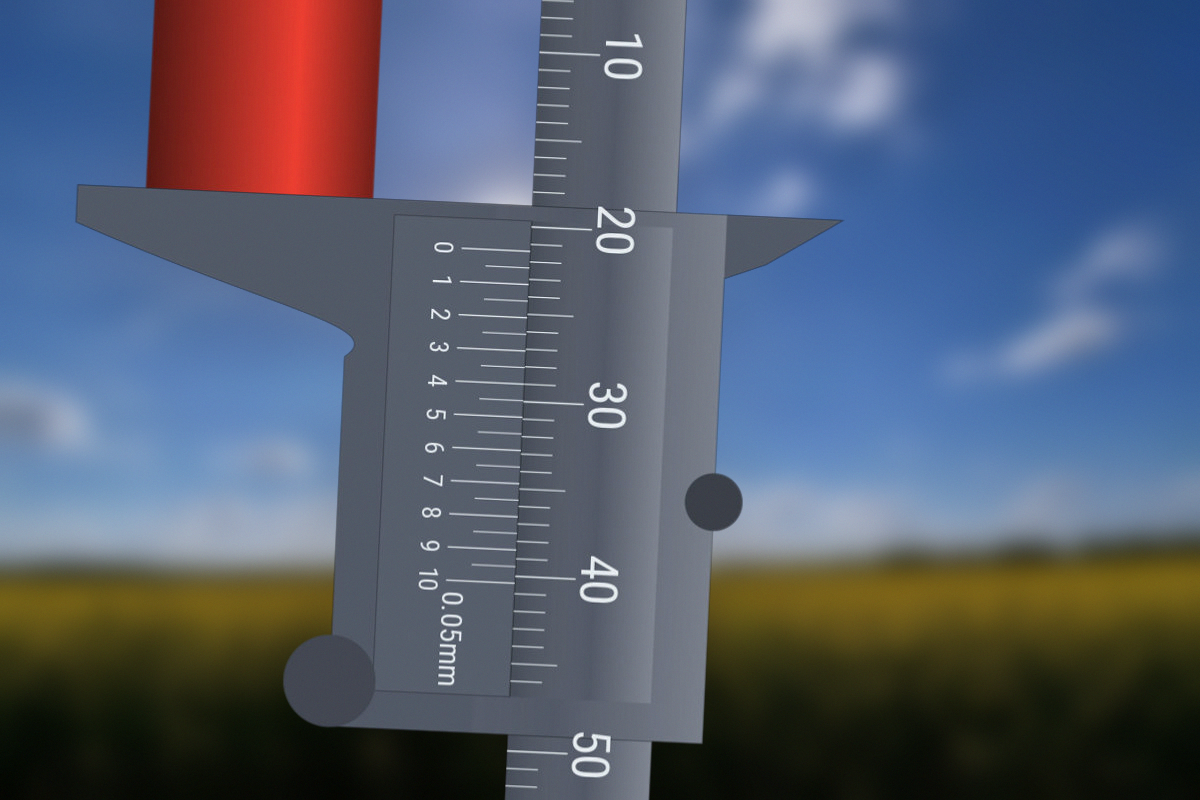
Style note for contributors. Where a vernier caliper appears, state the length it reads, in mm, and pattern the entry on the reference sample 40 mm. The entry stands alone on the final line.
21.4 mm
